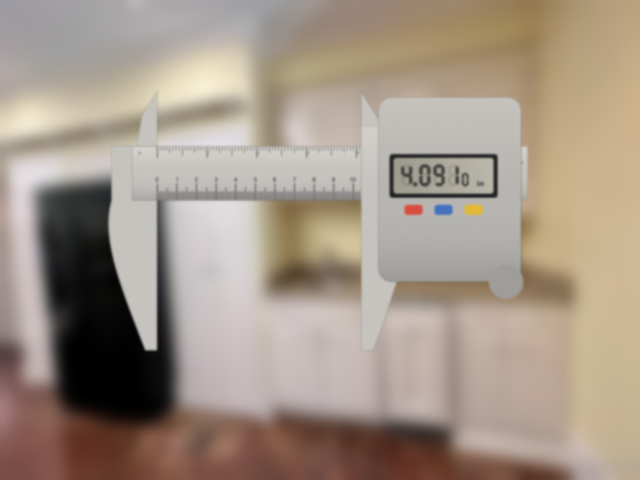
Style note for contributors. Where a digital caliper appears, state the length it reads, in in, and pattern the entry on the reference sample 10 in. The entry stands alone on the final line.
4.0910 in
